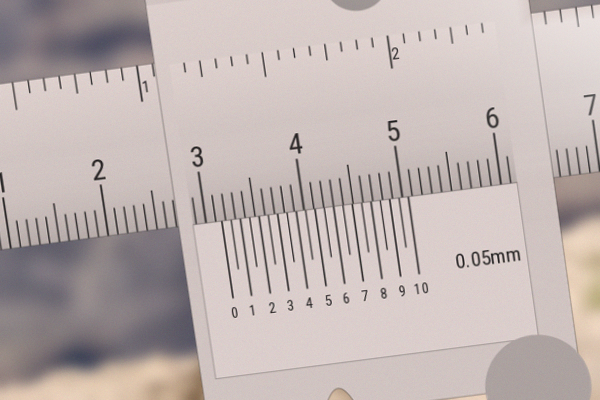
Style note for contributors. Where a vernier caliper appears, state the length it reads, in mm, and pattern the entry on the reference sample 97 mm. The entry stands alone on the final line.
31.6 mm
